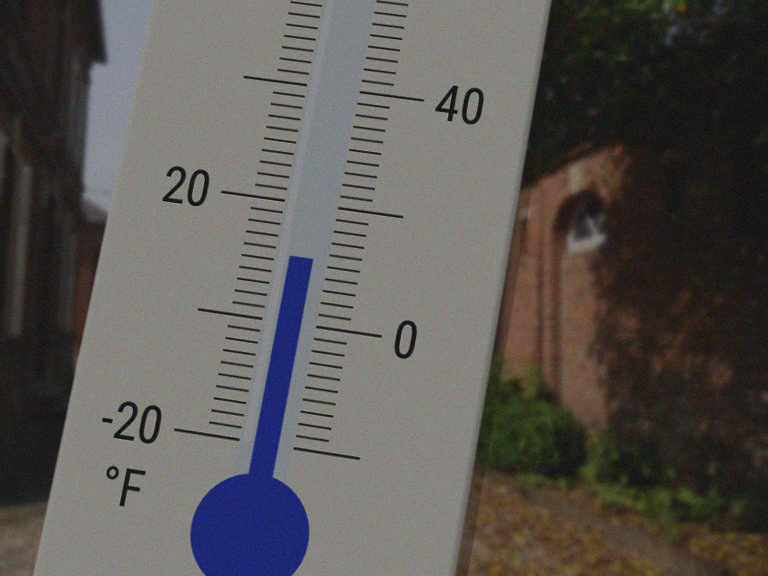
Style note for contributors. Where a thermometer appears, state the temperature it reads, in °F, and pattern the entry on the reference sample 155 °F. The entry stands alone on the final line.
11 °F
